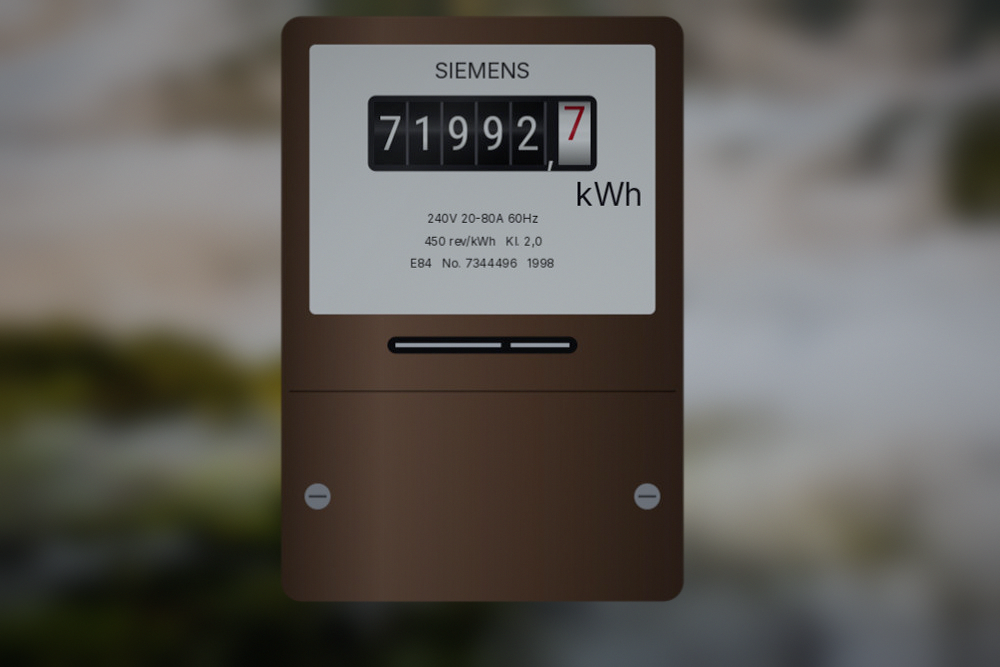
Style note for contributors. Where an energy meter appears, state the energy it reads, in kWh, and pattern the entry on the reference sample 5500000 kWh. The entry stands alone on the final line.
71992.7 kWh
